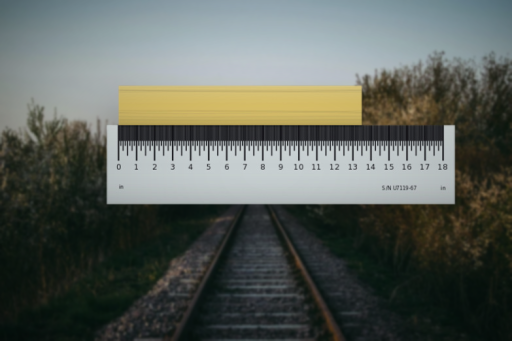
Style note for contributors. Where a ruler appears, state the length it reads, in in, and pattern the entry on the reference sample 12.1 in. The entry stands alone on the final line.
13.5 in
